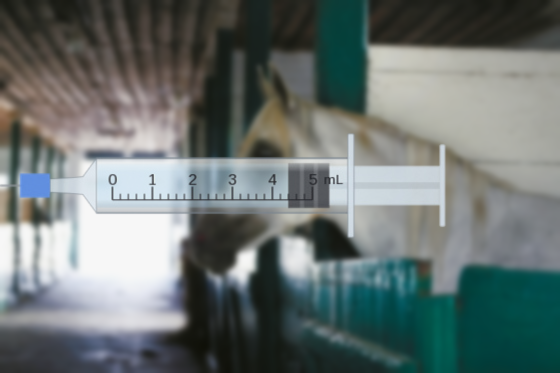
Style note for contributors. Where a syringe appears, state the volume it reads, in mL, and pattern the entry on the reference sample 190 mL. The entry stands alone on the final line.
4.4 mL
